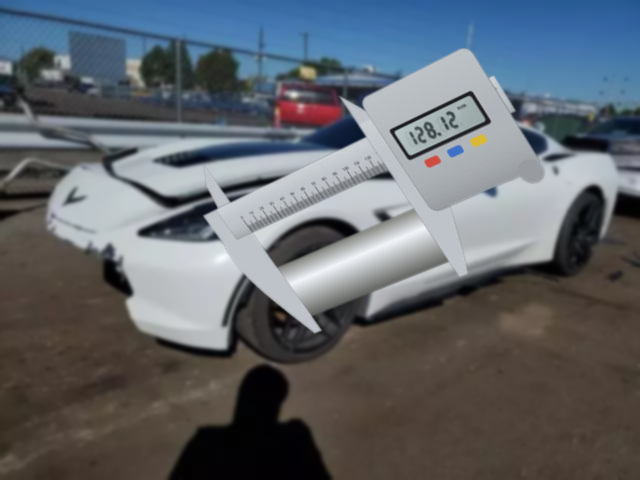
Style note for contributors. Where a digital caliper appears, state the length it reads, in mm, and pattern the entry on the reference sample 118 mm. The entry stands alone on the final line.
128.12 mm
